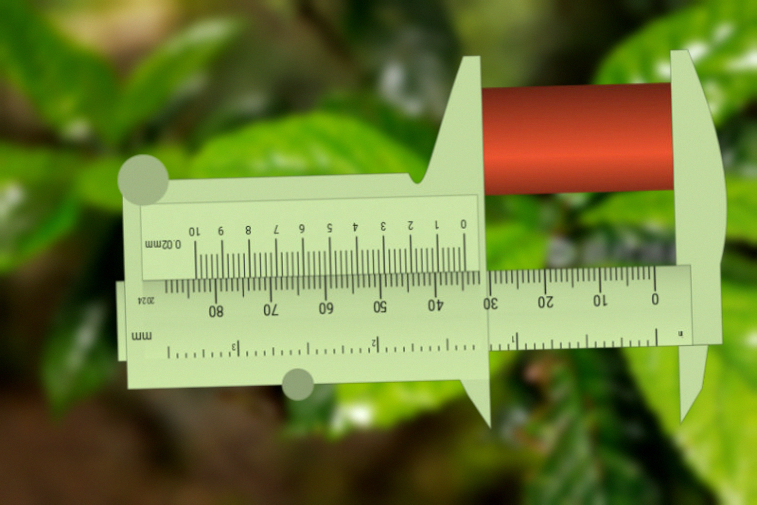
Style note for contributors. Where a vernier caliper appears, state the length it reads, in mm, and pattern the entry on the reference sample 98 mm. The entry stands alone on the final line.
34.5 mm
